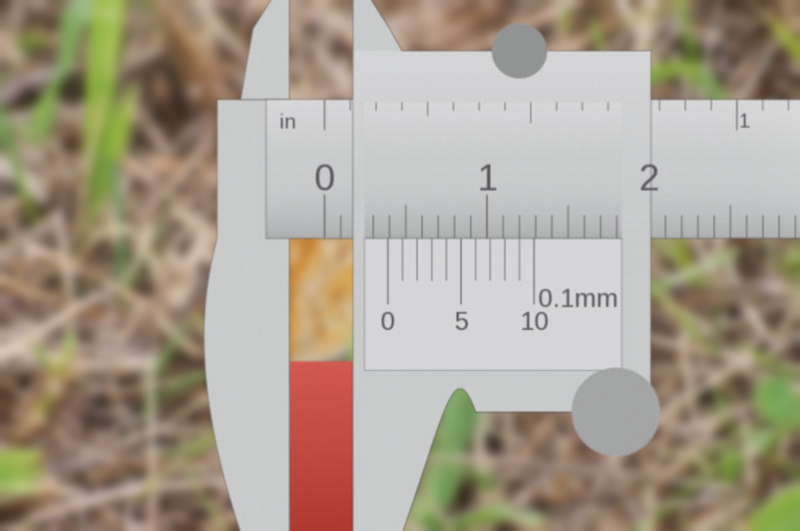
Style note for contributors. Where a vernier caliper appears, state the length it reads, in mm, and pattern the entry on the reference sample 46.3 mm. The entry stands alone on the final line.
3.9 mm
